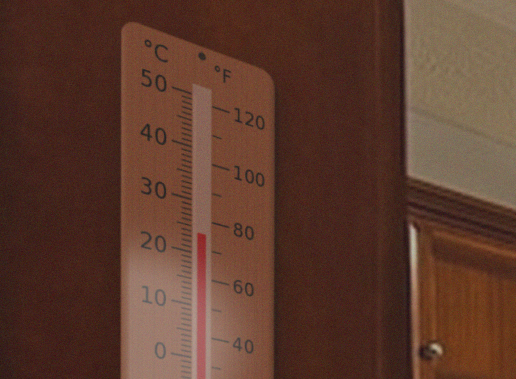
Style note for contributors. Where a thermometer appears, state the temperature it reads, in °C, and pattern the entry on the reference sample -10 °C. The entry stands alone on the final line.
24 °C
